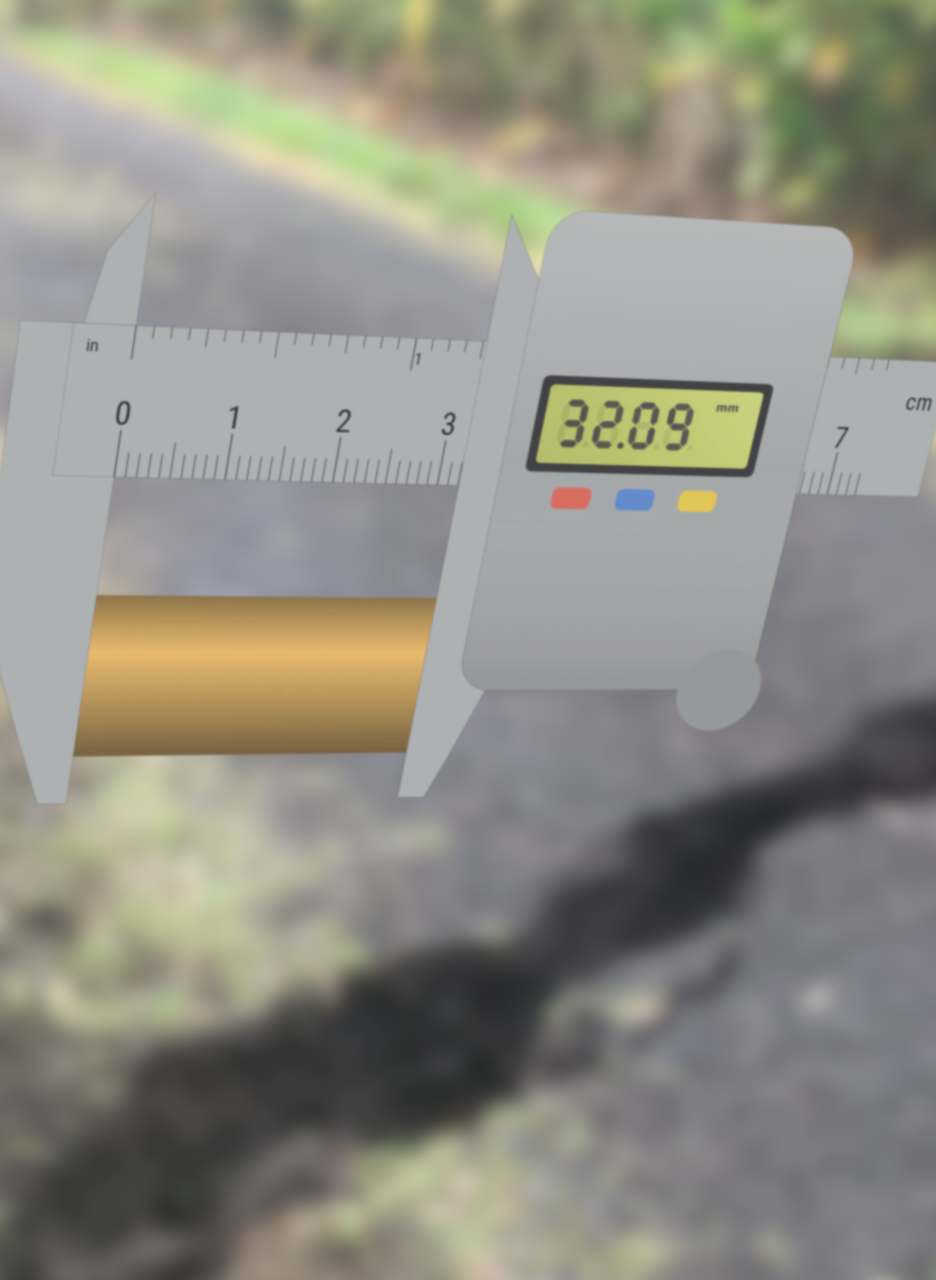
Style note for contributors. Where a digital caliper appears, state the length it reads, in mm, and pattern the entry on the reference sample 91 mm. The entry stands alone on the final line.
32.09 mm
